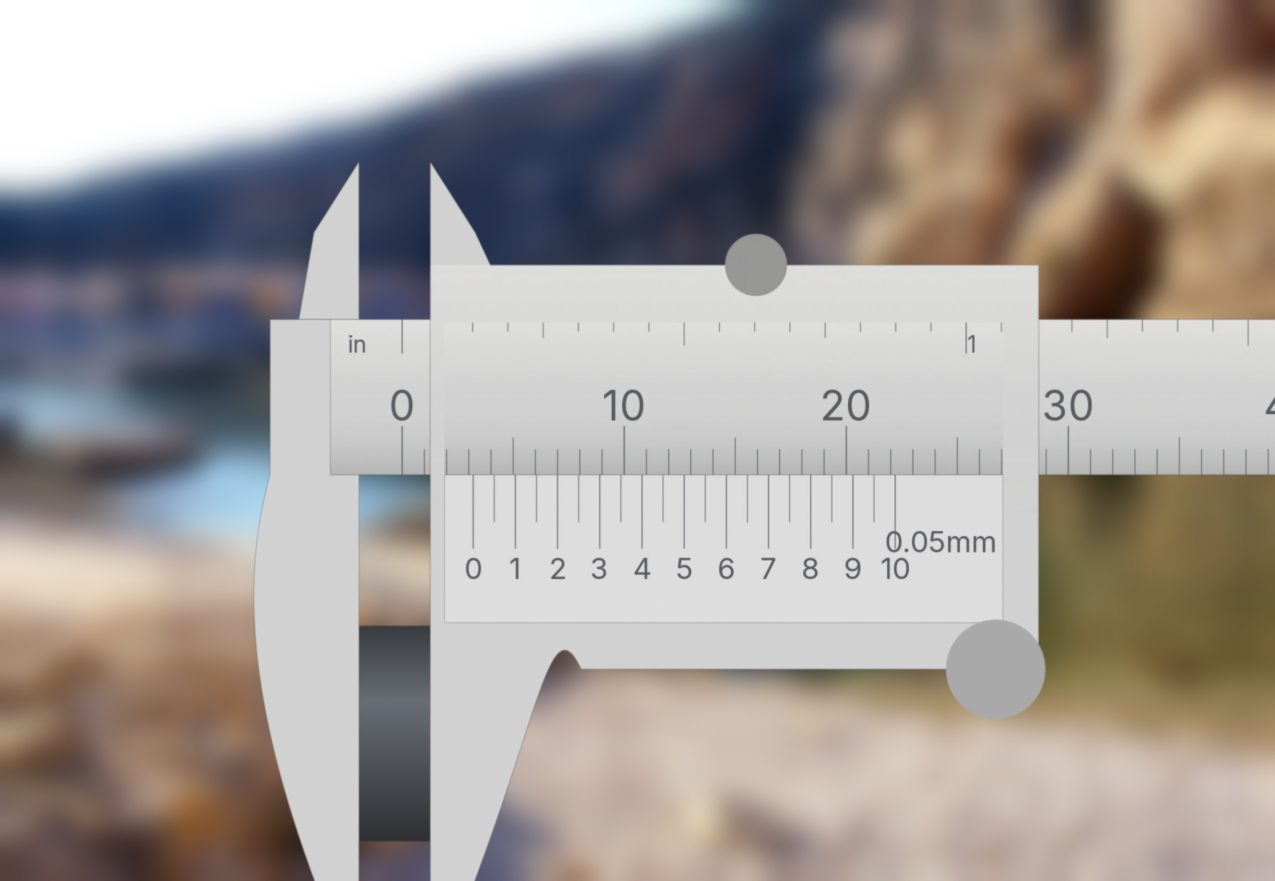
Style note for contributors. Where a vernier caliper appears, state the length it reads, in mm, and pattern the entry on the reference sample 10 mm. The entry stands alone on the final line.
3.2 mm
